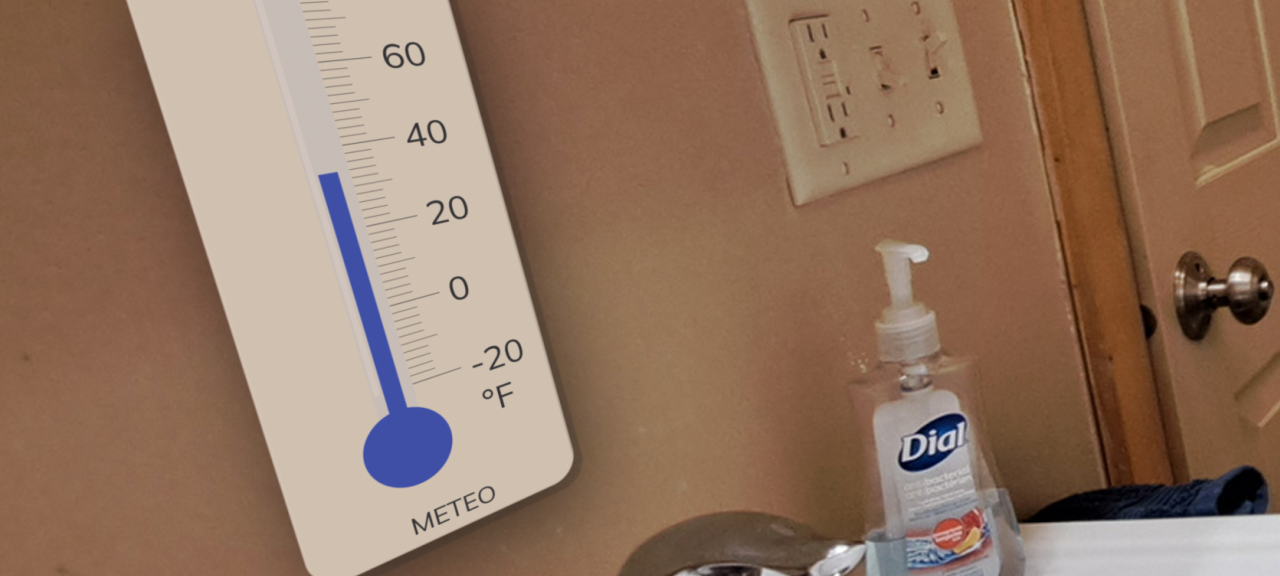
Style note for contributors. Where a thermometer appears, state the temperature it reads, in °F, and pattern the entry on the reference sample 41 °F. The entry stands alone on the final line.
34 °F
